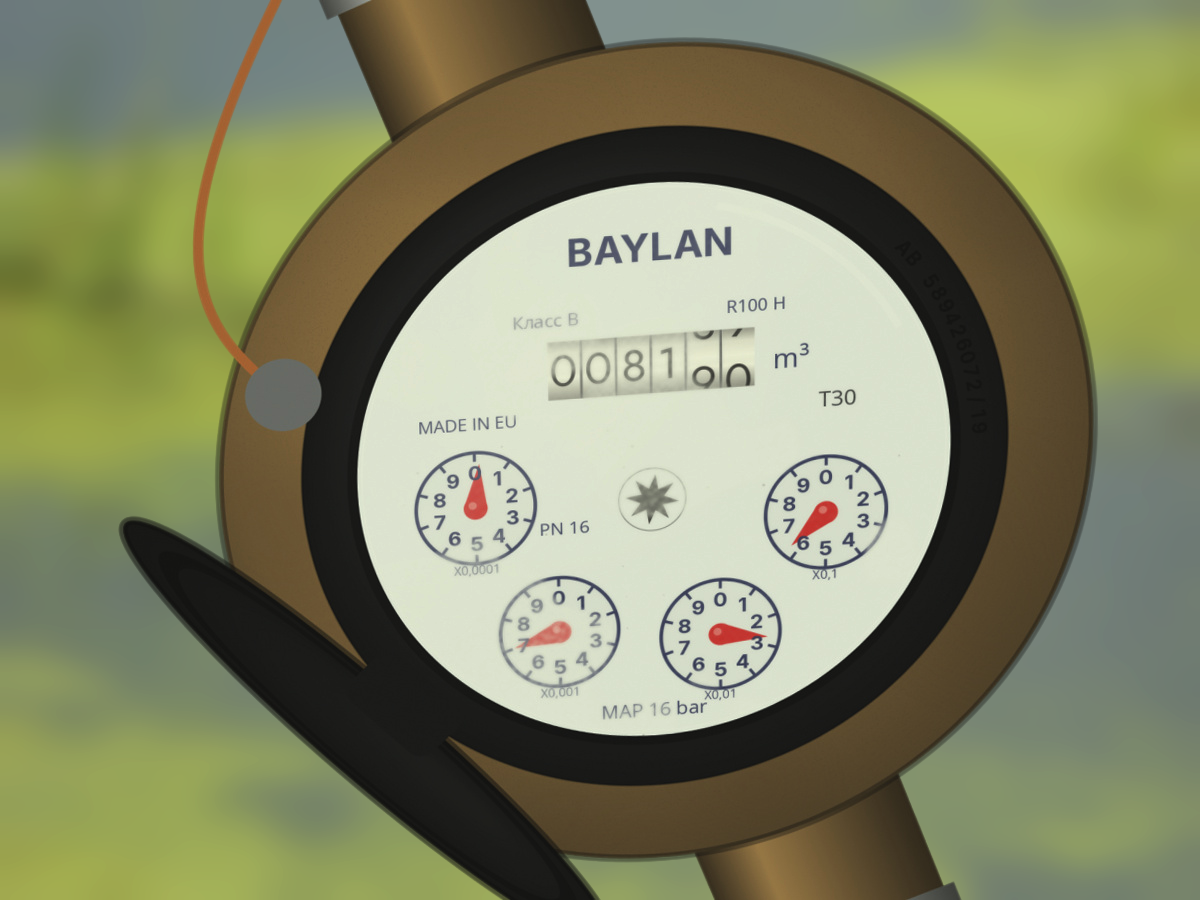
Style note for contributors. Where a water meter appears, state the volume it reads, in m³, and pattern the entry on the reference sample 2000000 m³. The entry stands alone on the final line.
8189.6270 m³
